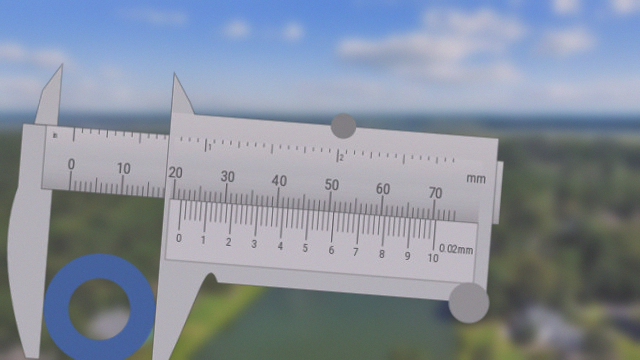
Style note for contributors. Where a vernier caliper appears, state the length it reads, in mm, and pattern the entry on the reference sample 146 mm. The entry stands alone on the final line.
21.5 mm
